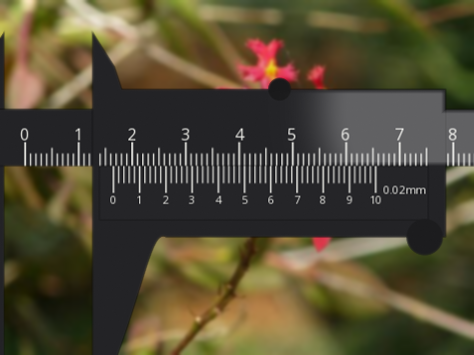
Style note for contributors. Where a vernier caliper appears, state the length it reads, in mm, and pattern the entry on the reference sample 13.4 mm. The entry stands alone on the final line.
16.5 mm
